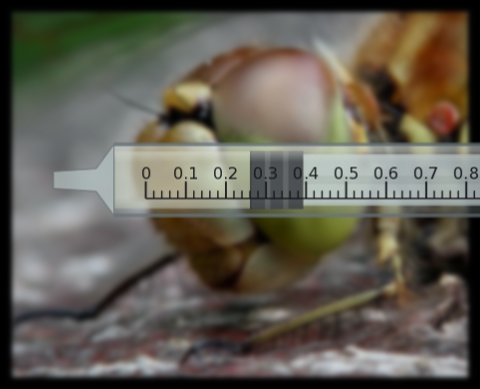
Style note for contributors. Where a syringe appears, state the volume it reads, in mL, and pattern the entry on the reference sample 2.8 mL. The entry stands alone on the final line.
0.26 mL
